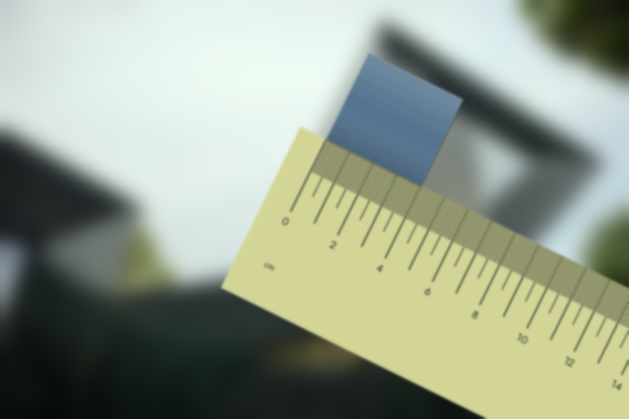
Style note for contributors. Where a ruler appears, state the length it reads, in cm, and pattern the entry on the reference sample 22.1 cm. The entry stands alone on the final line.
4 cm
